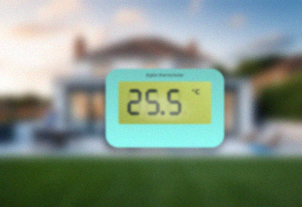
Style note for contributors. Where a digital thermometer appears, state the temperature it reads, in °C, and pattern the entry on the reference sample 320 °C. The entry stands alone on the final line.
25.5 °C
